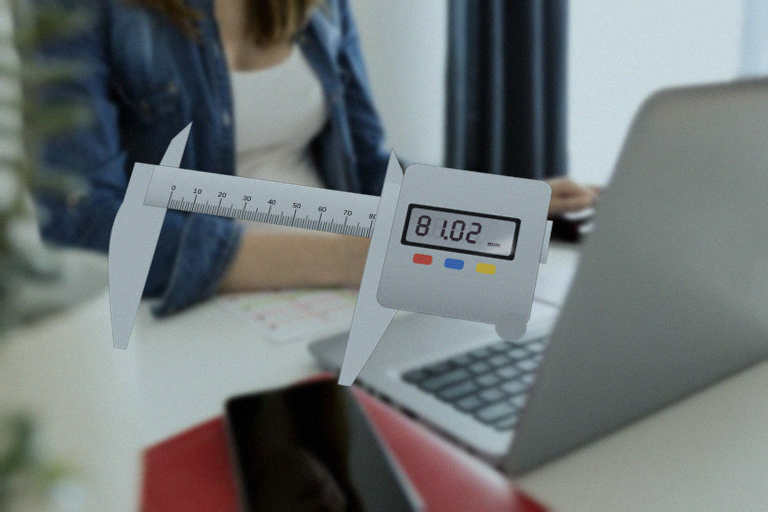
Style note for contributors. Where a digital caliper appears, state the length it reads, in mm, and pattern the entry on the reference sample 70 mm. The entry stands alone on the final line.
81.02 mm
